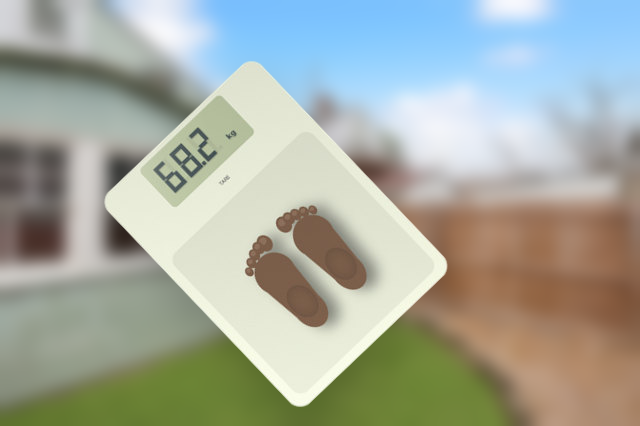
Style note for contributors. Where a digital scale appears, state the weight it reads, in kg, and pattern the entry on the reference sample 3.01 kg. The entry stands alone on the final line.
68.2 kg
